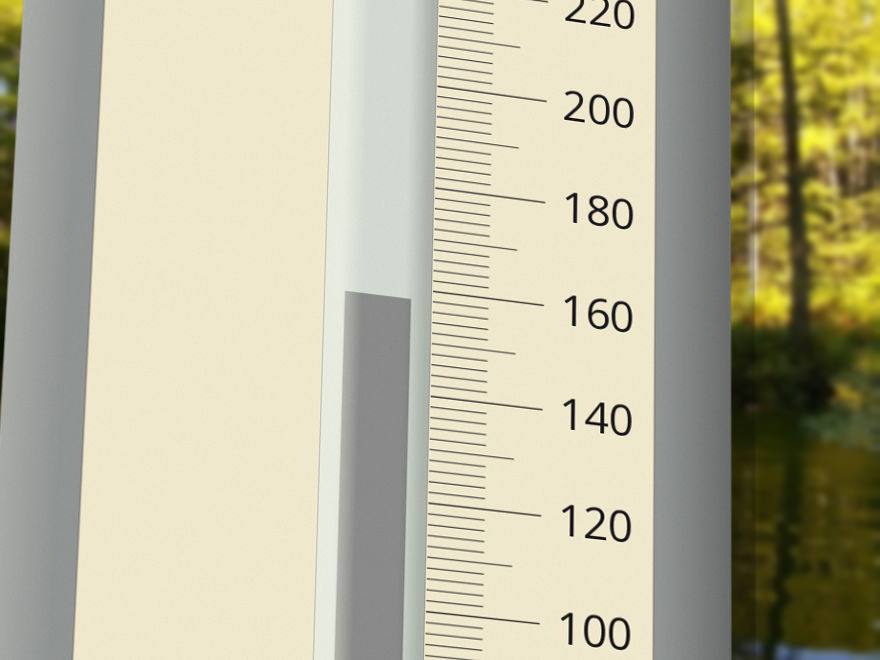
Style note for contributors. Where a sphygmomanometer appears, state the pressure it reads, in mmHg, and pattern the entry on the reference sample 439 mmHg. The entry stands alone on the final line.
158 mmHg
